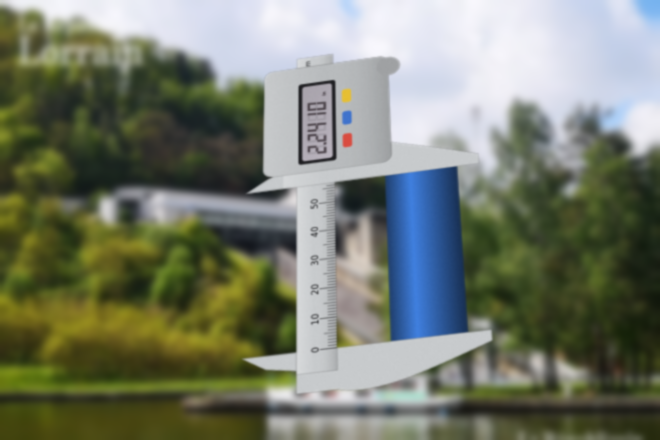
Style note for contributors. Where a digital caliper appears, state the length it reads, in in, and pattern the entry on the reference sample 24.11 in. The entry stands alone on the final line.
2.2410 in
